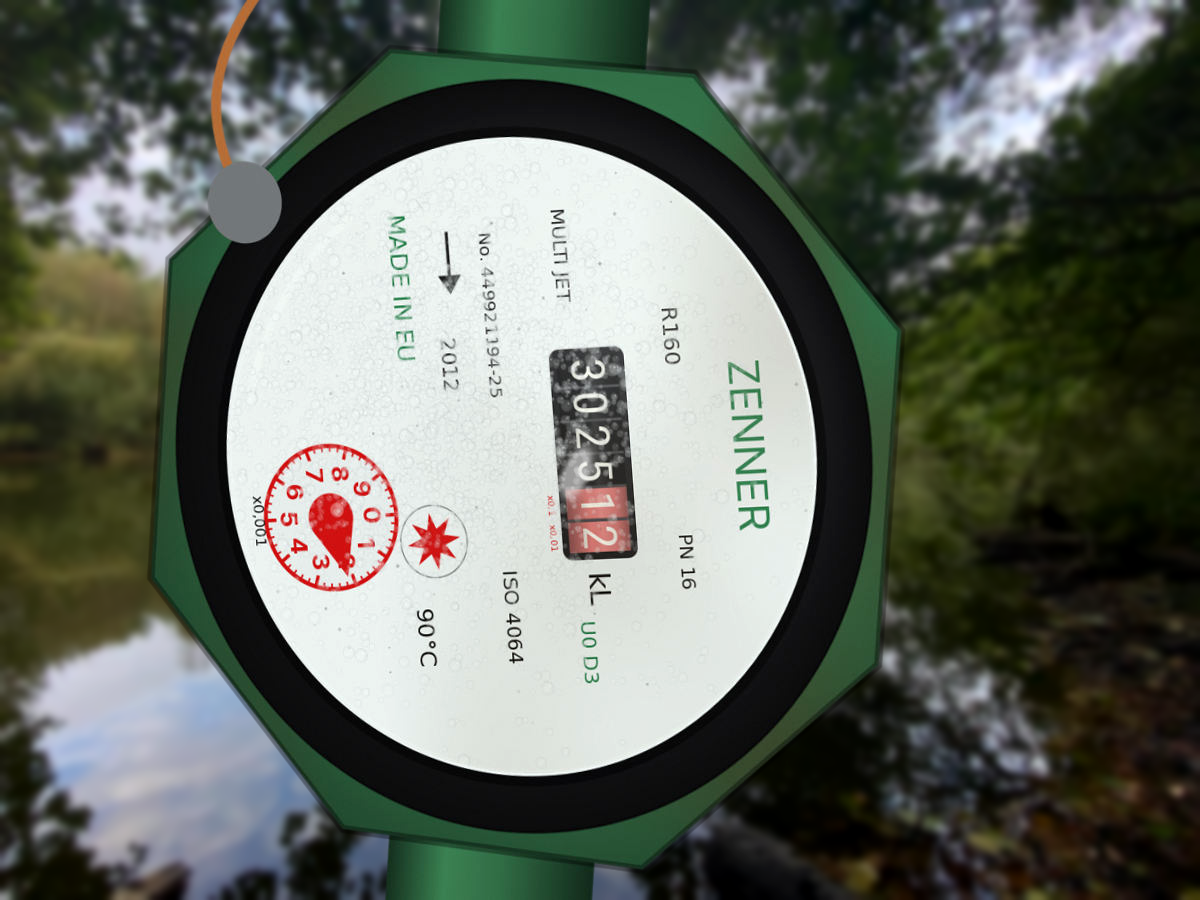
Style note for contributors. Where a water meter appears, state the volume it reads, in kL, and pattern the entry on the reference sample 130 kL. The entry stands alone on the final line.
3025.122 kL
